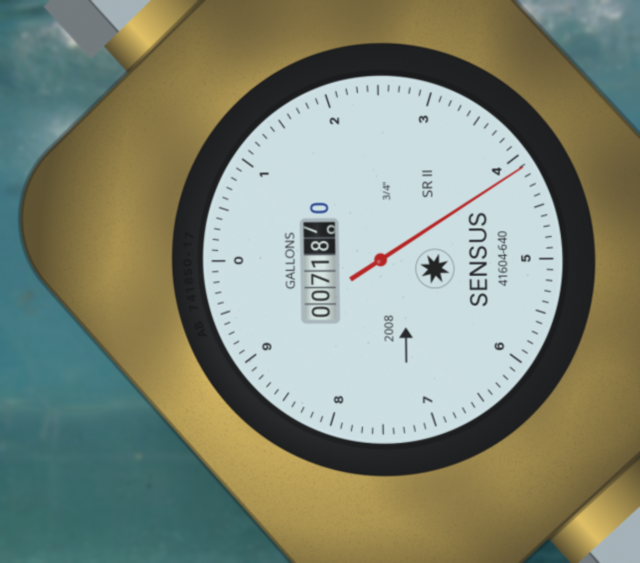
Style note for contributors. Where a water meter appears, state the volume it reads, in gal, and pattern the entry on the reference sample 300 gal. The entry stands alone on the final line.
71874.1 gal
